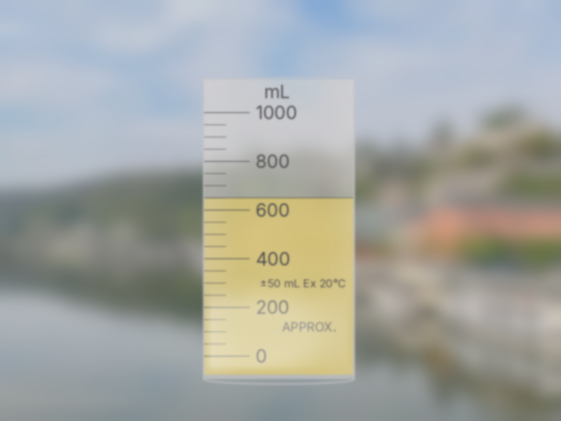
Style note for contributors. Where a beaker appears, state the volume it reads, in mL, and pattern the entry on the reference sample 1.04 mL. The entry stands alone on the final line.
650 mL
